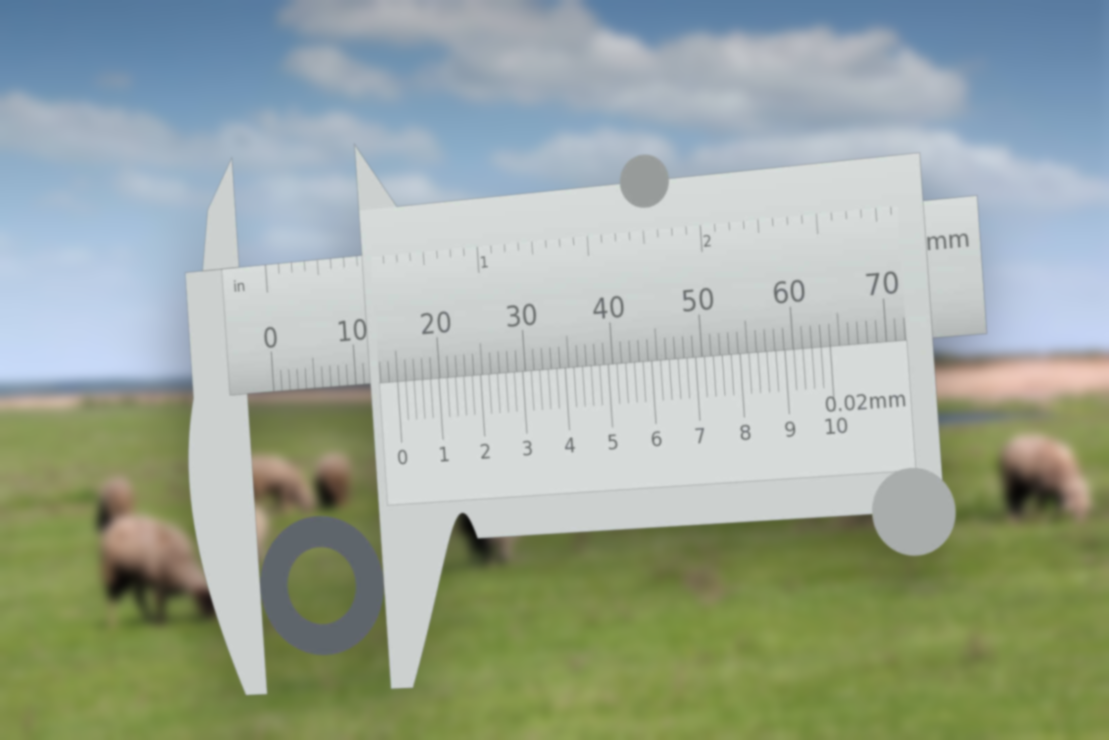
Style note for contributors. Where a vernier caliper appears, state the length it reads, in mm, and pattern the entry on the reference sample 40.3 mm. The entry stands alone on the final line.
15.0 mm
